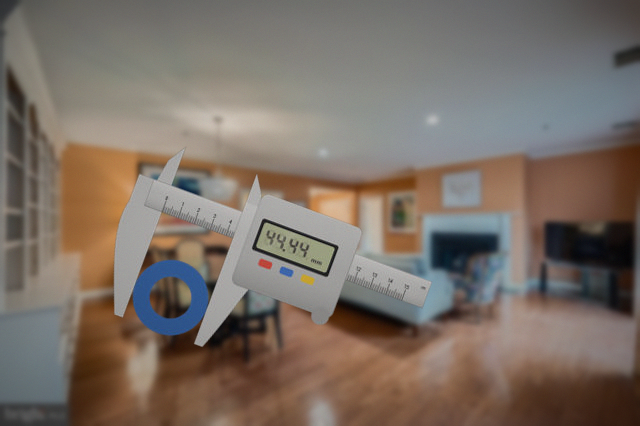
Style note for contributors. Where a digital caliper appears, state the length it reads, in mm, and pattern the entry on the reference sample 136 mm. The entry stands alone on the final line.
44.44 mm
